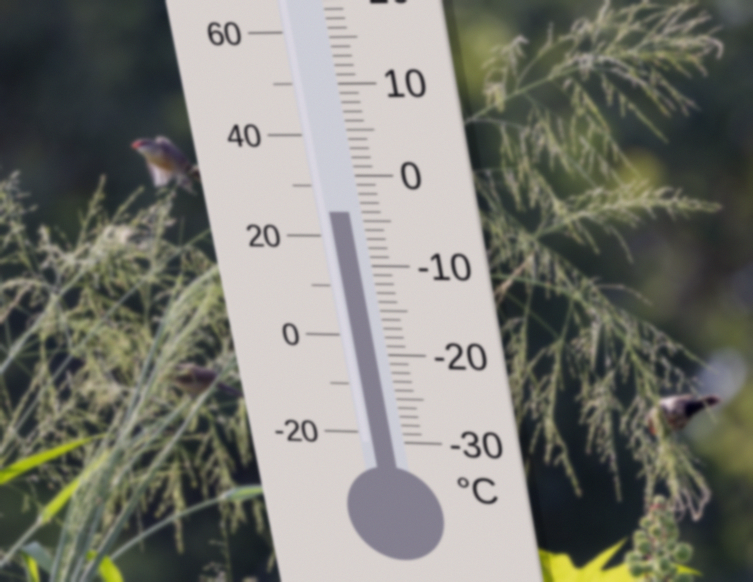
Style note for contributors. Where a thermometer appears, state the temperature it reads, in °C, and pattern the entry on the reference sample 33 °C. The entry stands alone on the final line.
-4 °C
